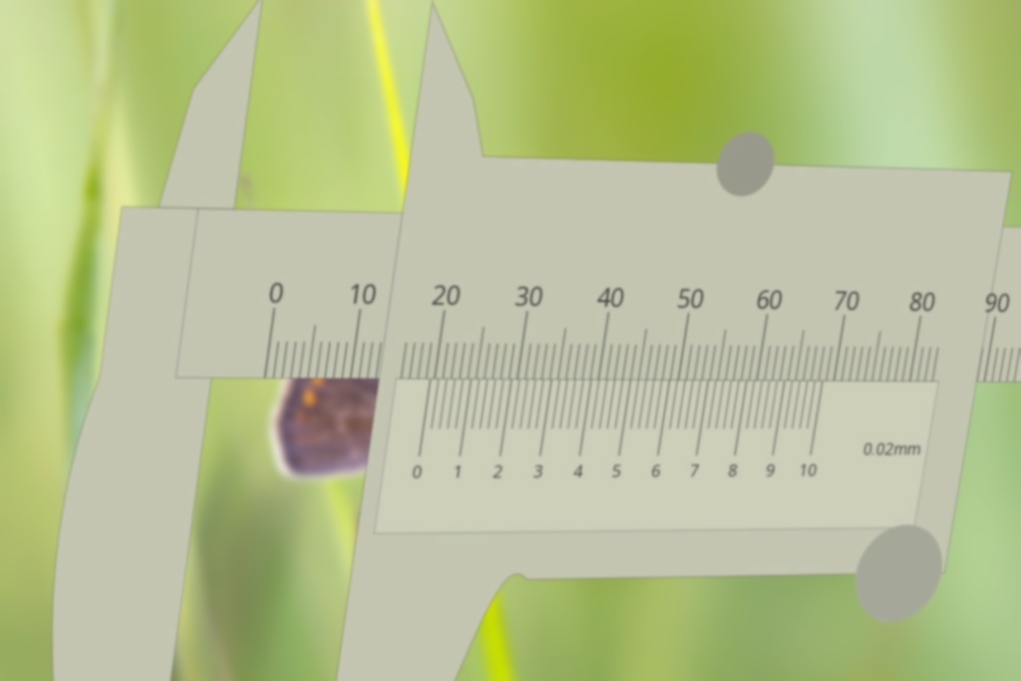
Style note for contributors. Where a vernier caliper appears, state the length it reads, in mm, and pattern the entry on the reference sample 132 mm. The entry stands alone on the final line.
19.5 mm
